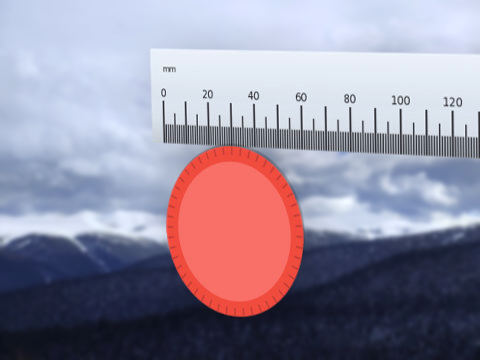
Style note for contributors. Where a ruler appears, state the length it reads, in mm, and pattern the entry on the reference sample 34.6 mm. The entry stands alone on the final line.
60 mm
